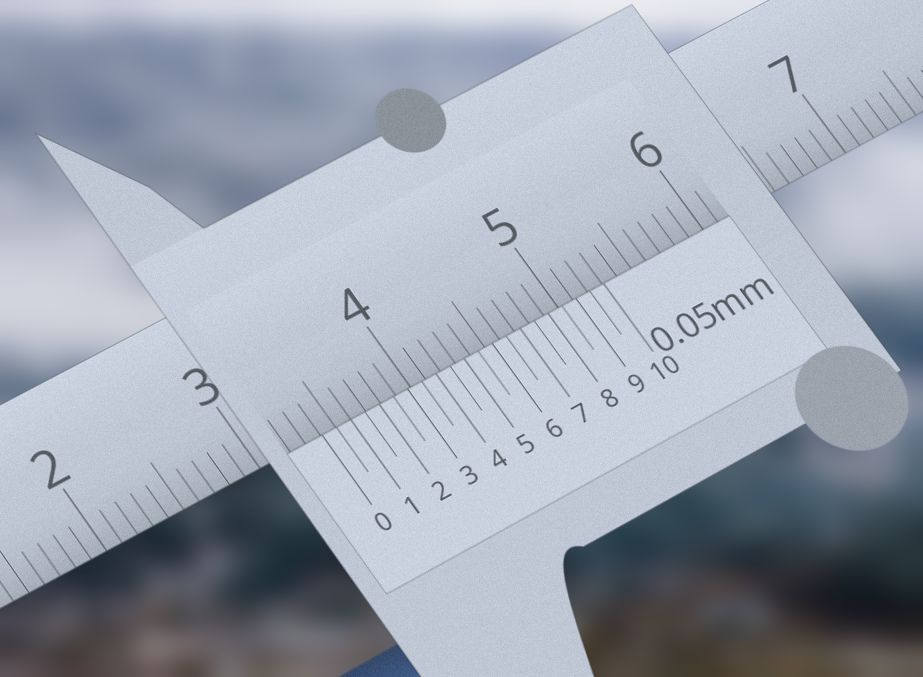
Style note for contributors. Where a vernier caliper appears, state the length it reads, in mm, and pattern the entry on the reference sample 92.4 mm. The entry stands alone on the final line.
34.1 mm
